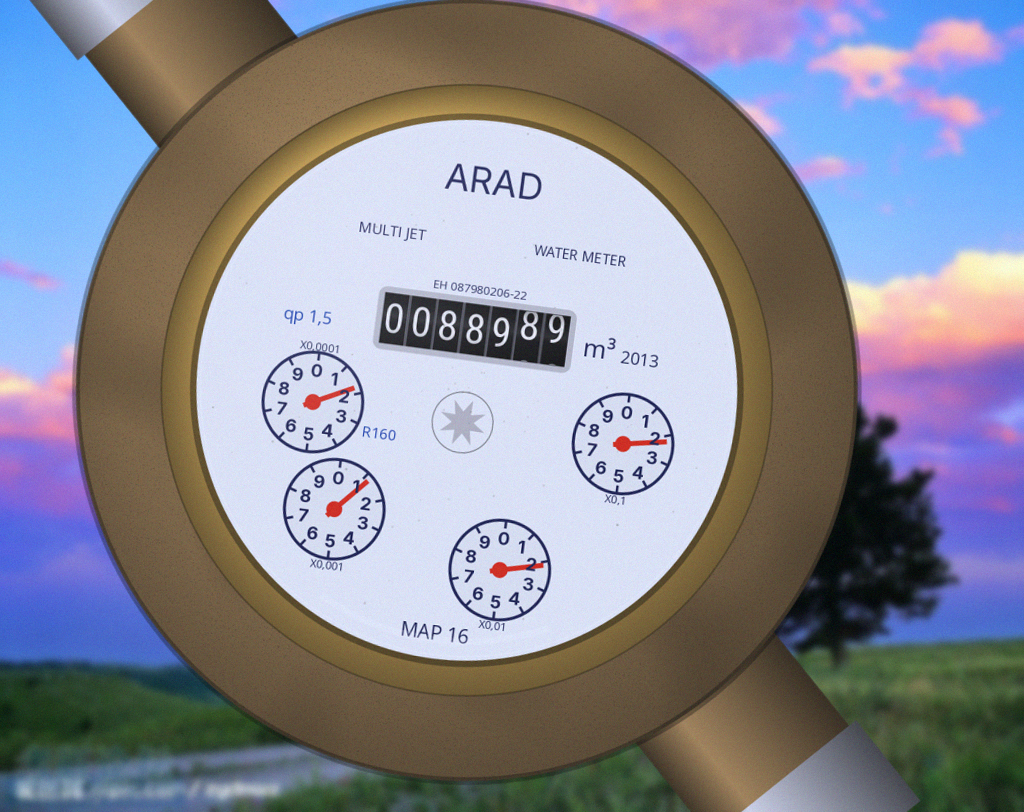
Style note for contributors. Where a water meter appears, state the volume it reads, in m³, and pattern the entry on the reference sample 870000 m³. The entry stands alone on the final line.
88989.2211 m³
